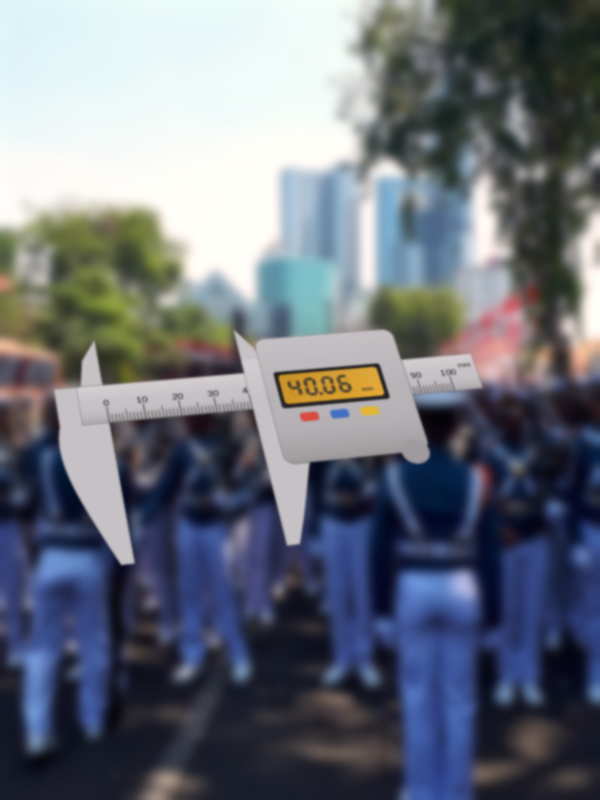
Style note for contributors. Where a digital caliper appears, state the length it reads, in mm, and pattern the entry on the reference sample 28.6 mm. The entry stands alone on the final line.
40.06 mm
